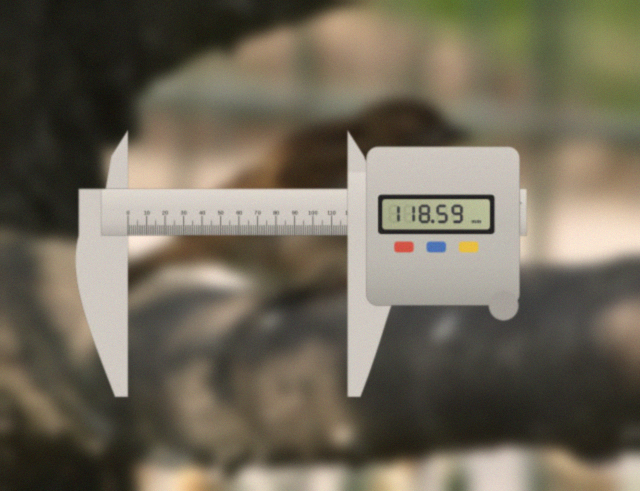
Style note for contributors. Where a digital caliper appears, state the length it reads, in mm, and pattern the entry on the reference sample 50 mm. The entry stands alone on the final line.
118.59 mm
